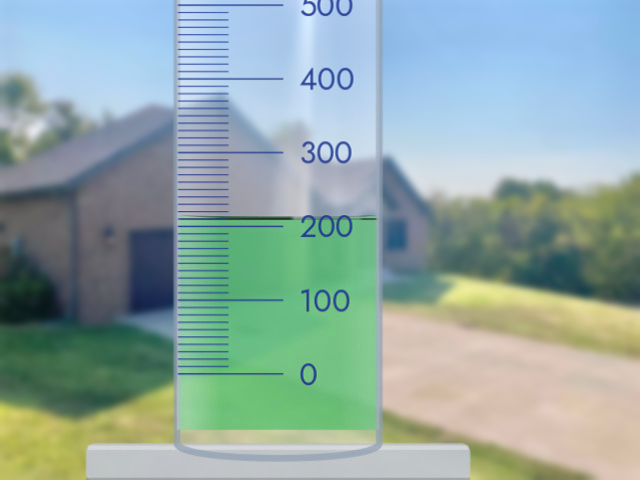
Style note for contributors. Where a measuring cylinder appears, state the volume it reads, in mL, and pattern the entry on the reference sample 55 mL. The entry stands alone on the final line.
210 mL
